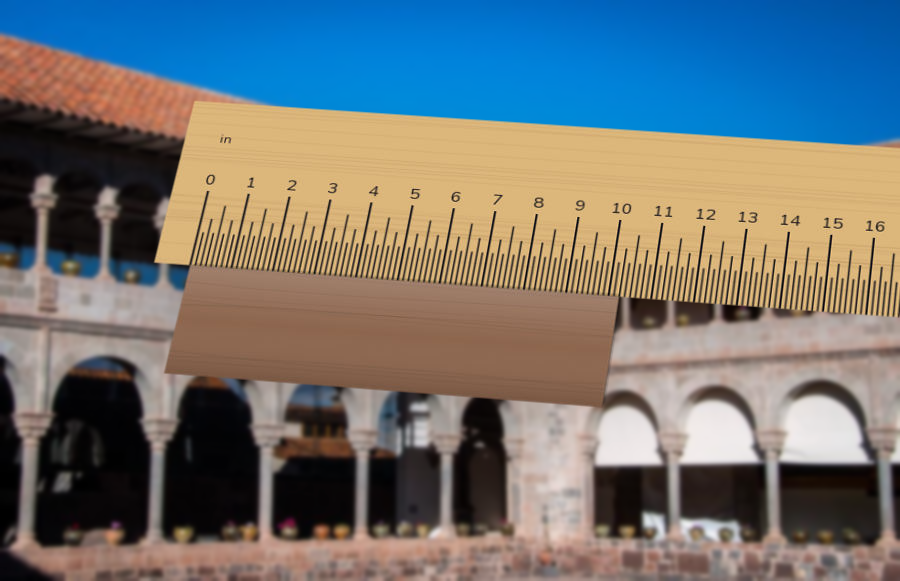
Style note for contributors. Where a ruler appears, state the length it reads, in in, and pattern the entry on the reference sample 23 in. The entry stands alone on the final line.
10.25 in
